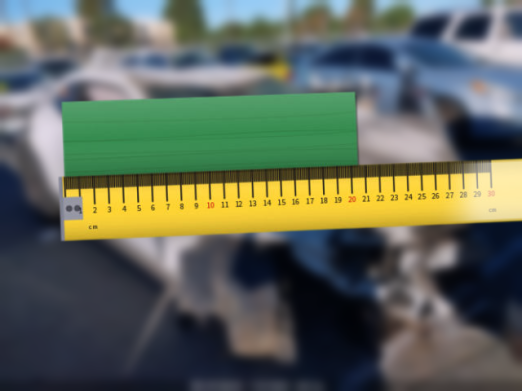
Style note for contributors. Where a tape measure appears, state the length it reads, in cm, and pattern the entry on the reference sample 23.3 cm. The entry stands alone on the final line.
20.5 cm
